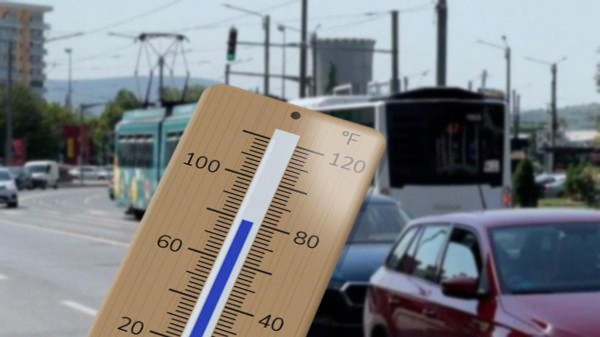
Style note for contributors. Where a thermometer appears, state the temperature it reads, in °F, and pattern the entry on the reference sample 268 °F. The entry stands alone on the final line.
80 °F
